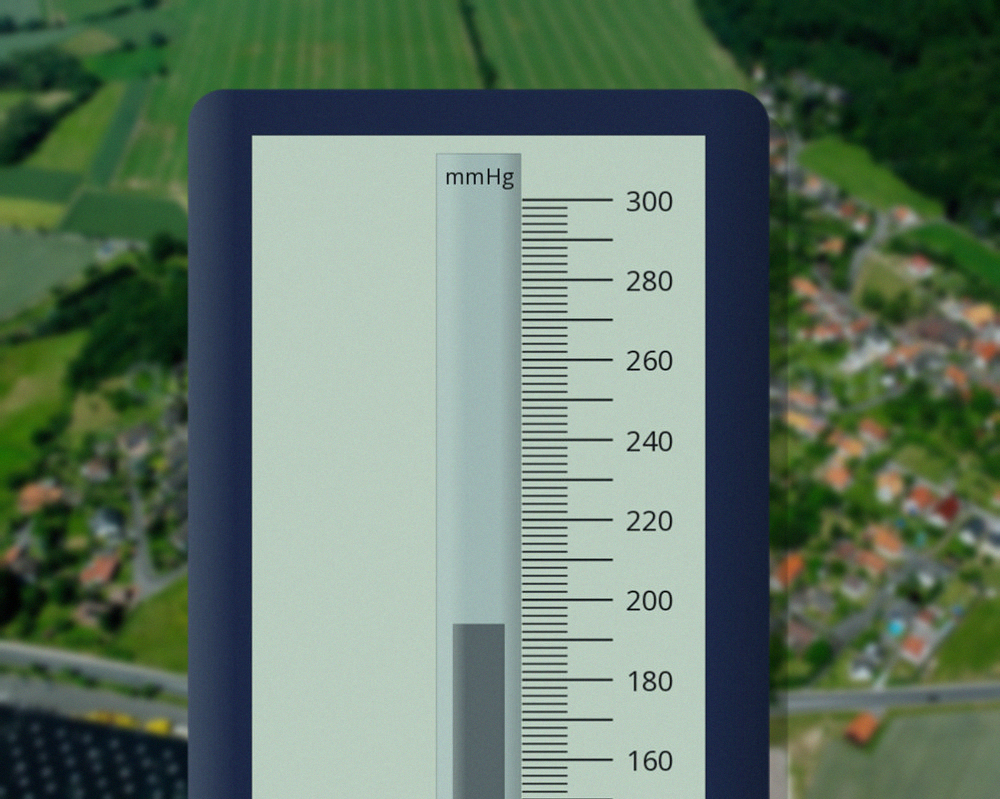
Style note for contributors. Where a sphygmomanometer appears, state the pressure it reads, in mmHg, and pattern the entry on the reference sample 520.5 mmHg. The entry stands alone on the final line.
194 mmHg
